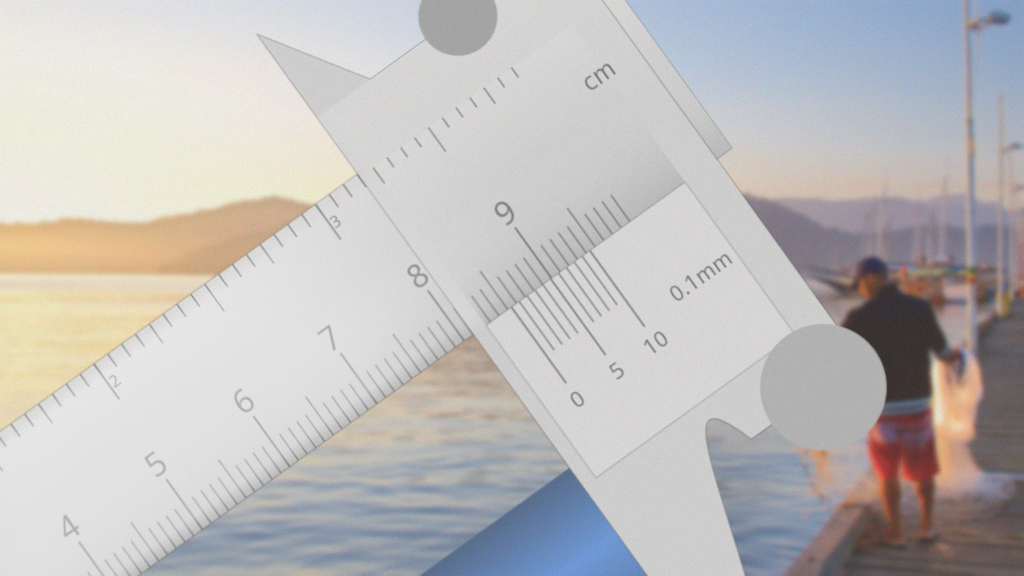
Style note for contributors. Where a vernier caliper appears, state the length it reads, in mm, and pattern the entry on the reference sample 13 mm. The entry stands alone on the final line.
85.4 mm
